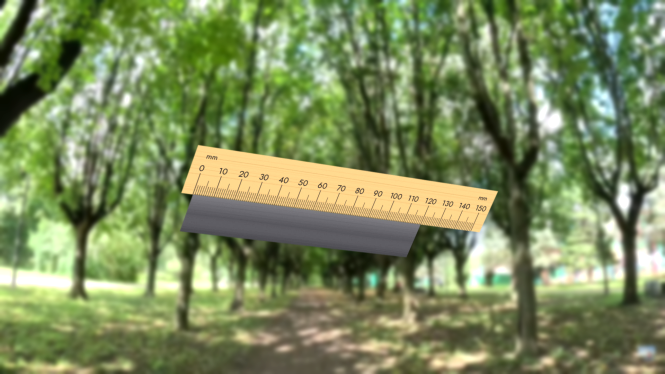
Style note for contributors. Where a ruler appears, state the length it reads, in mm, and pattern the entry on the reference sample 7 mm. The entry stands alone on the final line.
120 mm
